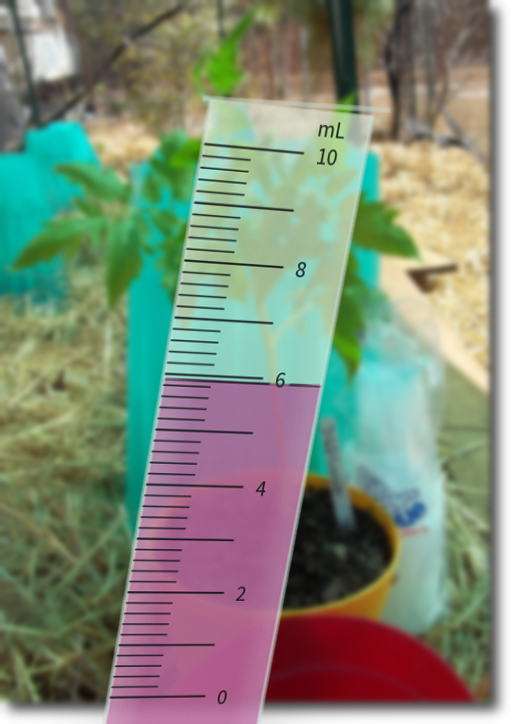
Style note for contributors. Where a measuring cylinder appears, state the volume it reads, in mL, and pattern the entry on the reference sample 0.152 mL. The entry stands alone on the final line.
5.9 mL
